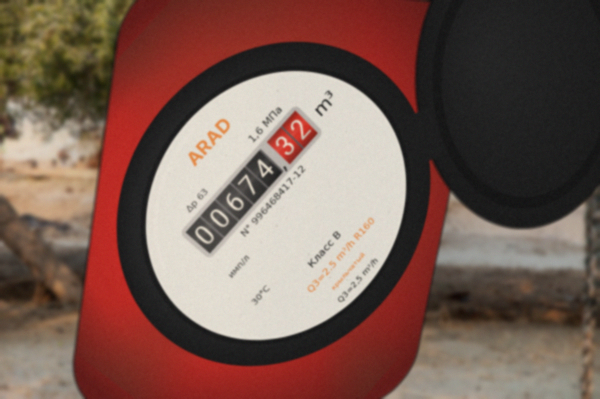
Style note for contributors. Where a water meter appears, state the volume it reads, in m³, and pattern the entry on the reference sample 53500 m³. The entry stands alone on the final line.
674.32 m³
